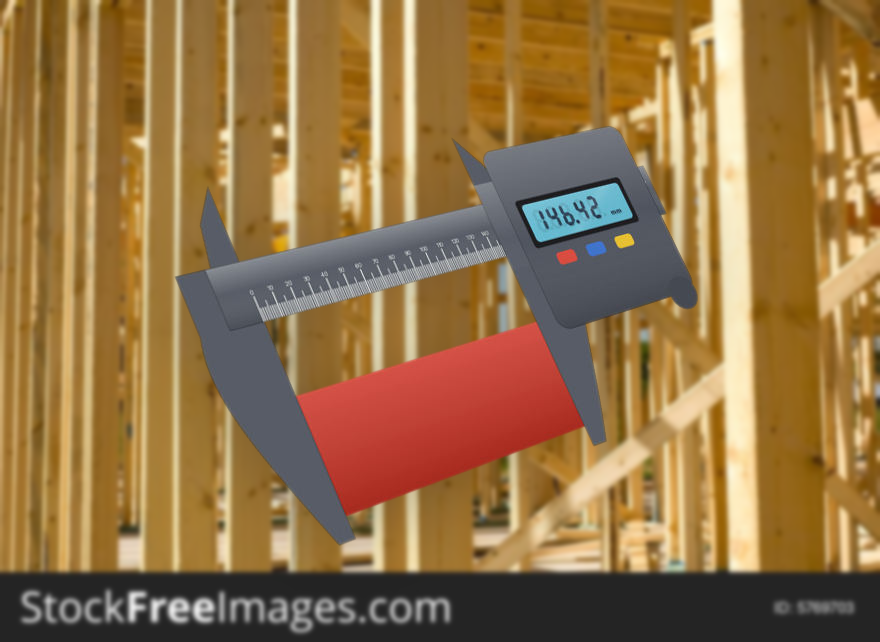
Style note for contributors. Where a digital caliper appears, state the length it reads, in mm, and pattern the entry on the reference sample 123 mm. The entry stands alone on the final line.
146.42 mm
